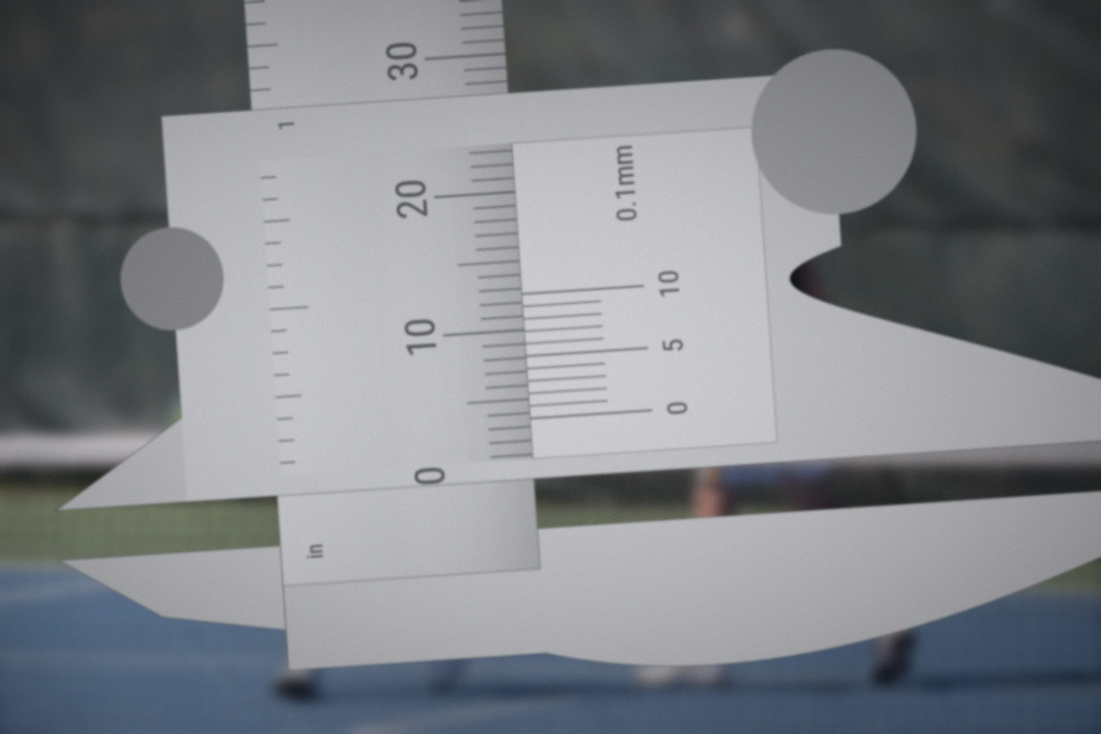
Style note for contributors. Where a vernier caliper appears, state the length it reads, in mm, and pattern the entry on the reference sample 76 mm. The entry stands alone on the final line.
3.6 mm
